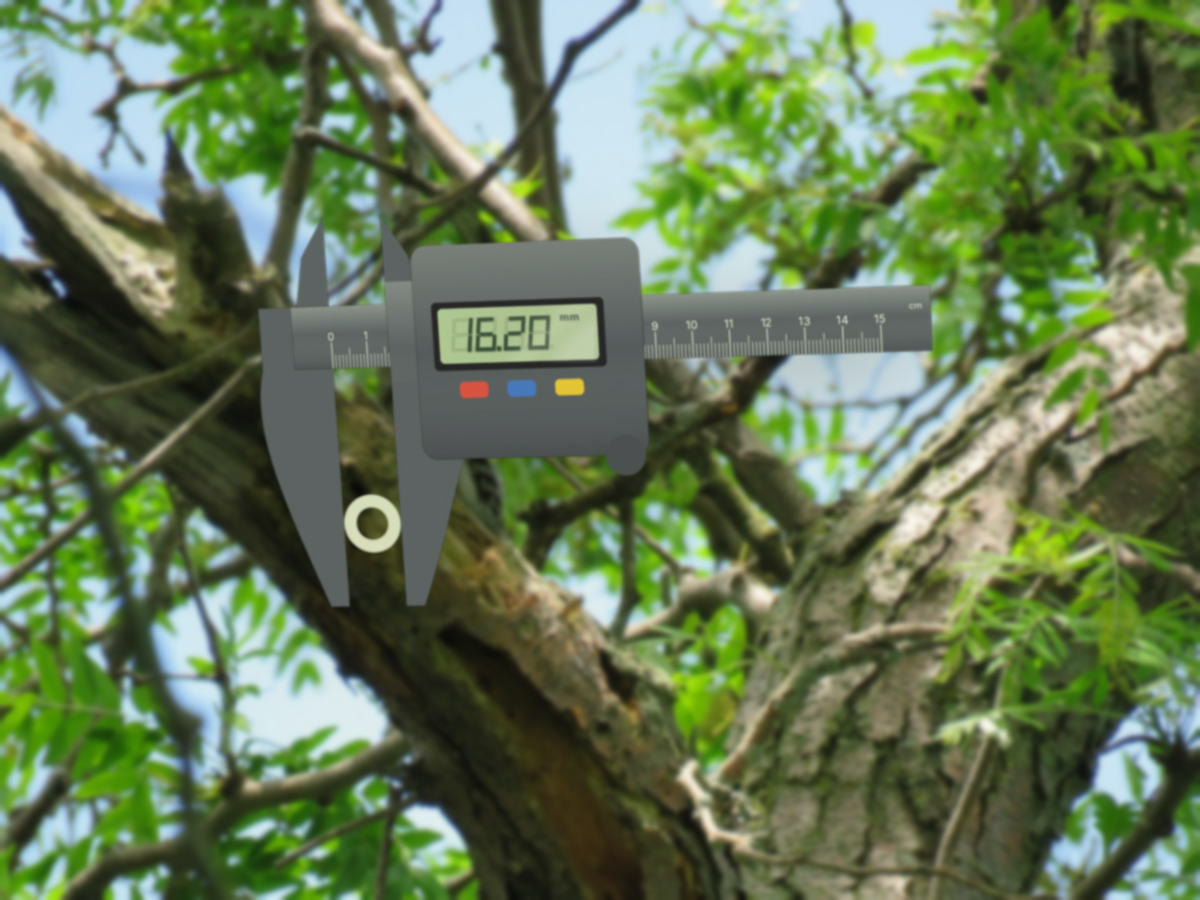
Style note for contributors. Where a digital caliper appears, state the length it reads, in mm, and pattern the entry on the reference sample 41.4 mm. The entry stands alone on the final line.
16.20 mm
